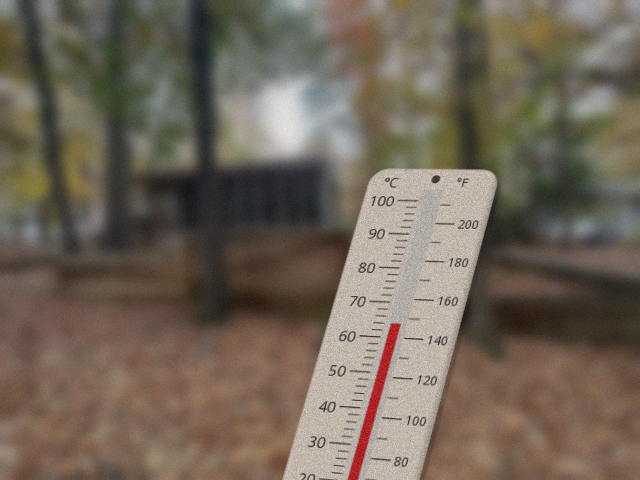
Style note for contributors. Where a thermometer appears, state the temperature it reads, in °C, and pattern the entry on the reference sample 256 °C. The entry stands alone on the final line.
64 °C
